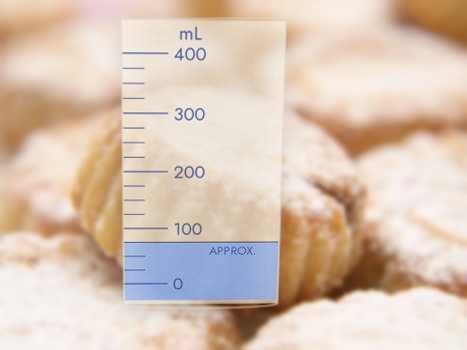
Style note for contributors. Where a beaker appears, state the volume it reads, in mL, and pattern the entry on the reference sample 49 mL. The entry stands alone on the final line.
75 mL
